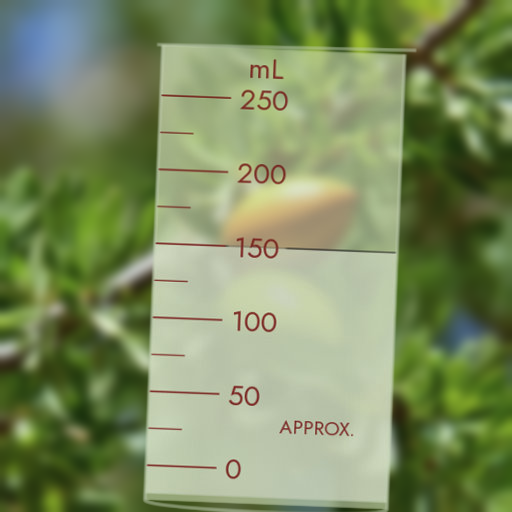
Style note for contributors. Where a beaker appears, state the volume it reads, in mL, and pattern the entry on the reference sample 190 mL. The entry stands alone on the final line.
150 mL
